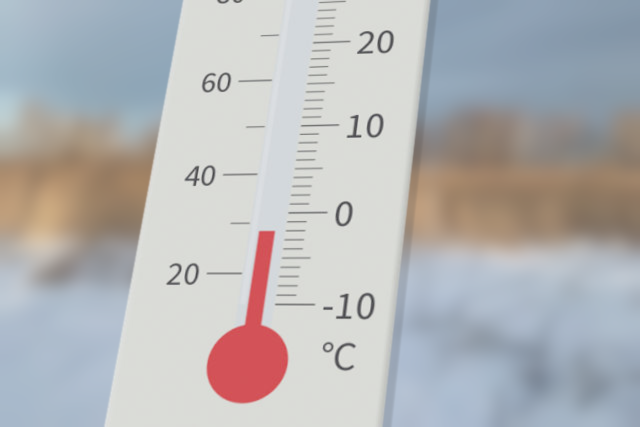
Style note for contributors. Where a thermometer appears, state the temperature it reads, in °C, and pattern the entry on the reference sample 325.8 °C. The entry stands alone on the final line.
-2 °C
